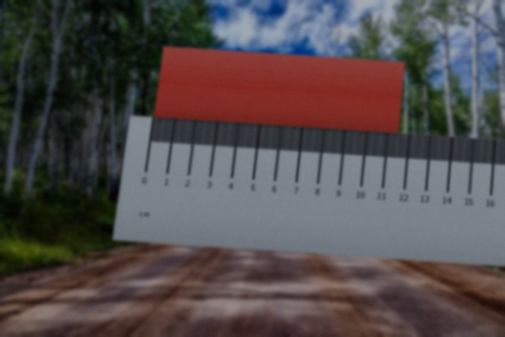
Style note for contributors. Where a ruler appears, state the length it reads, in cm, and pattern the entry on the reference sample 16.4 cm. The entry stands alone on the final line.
11.5 cm
